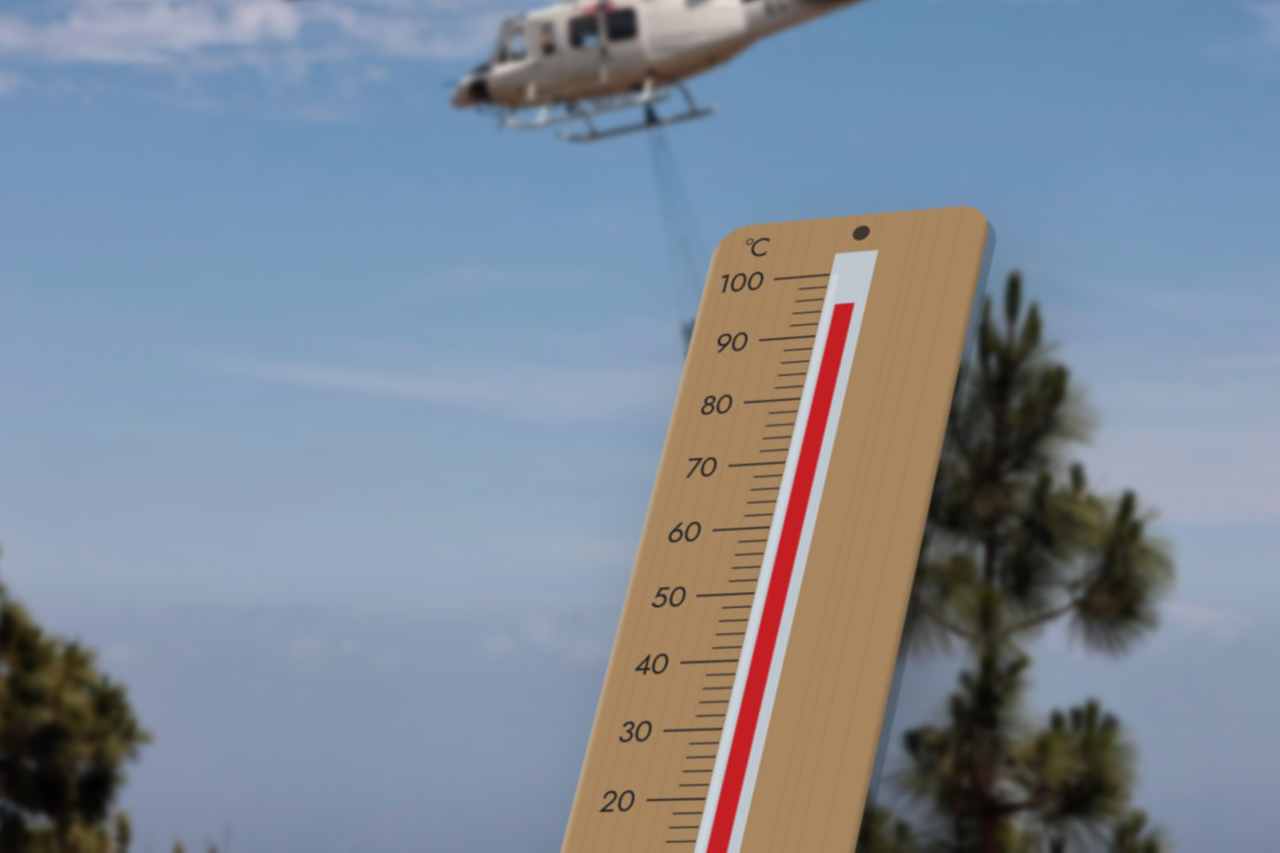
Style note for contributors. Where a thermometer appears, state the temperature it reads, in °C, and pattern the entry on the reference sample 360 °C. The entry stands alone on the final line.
95 °C
